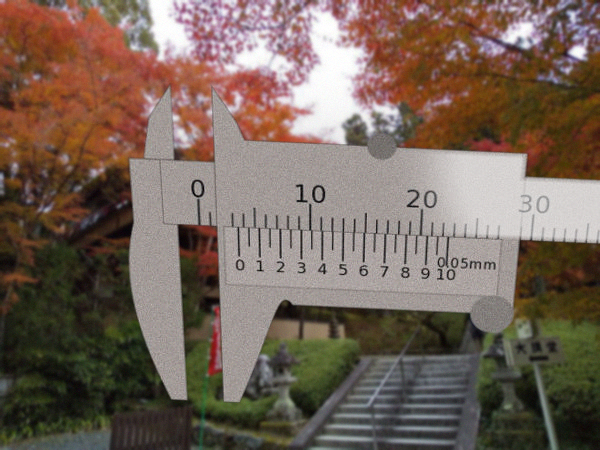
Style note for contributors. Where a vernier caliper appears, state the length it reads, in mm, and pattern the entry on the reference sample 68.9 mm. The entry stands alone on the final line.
3.5 mm
